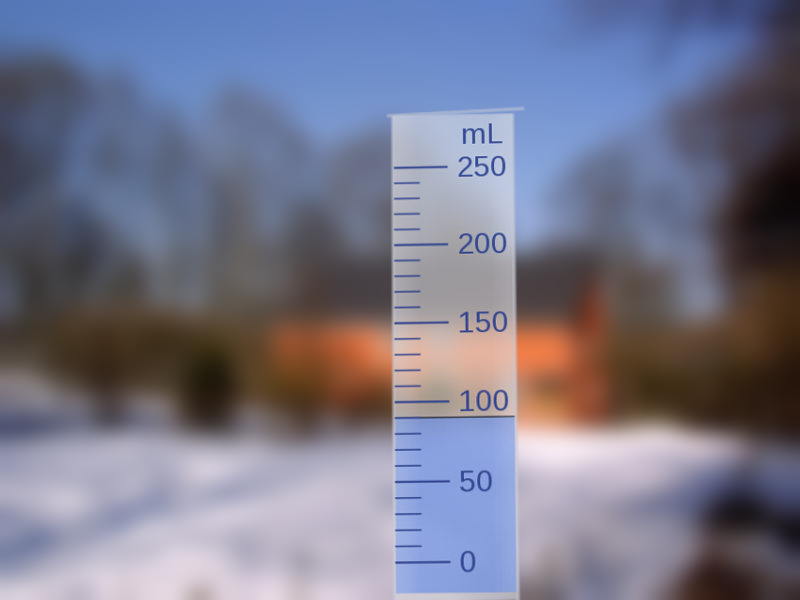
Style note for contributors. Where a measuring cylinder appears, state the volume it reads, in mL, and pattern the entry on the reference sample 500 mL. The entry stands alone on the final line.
90 mL
